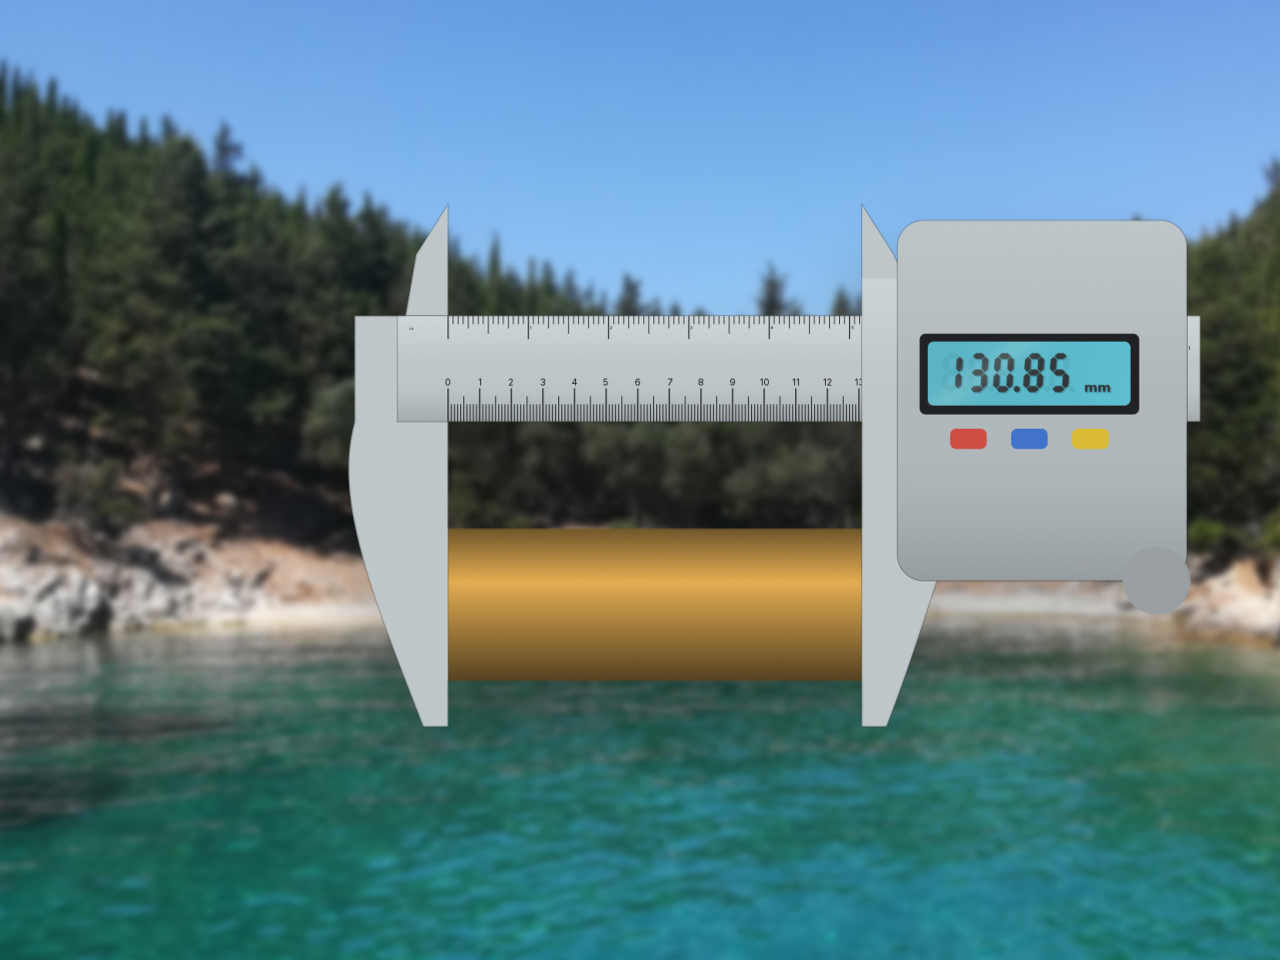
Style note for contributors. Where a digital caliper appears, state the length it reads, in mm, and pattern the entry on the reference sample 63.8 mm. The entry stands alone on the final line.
130.85 mm
